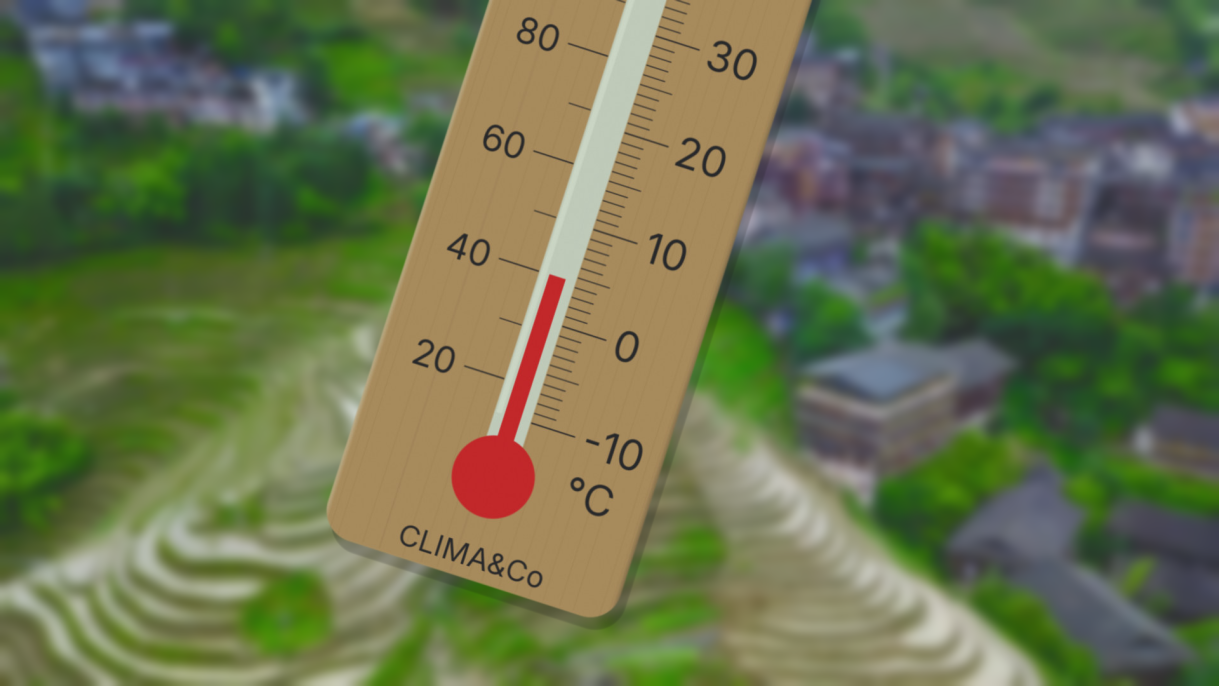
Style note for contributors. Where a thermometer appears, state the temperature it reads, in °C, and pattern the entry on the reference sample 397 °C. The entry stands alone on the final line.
4.5 °C
